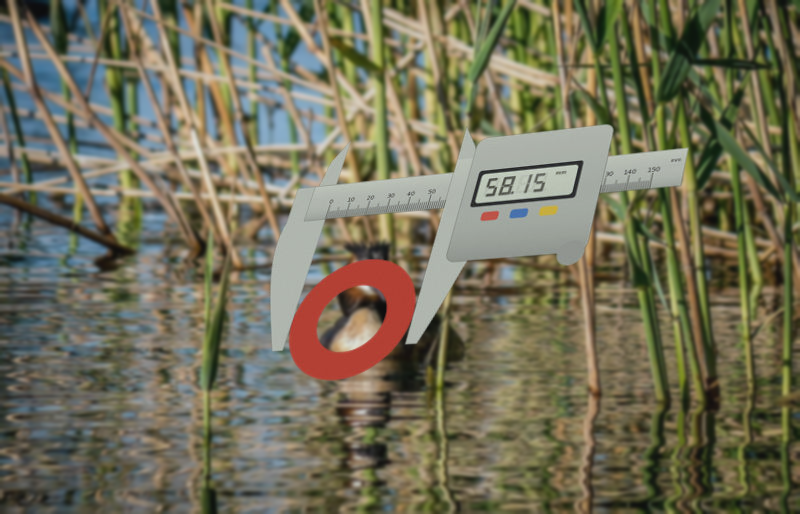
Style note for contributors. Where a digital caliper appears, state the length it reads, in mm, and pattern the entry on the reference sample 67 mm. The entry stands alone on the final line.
58.15 mm
